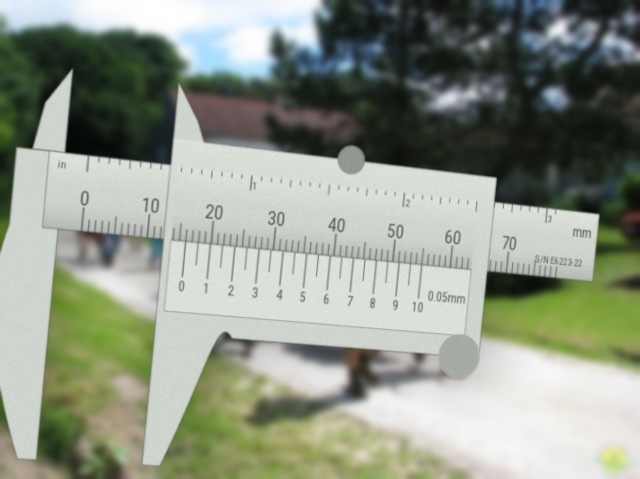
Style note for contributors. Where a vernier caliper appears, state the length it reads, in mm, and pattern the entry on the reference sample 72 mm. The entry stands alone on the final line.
16.0 mm
